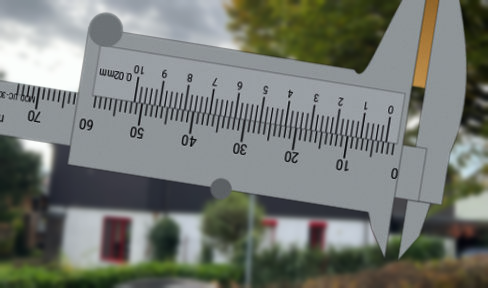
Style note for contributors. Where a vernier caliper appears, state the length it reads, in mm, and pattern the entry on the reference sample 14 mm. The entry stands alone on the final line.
2.5 mm
